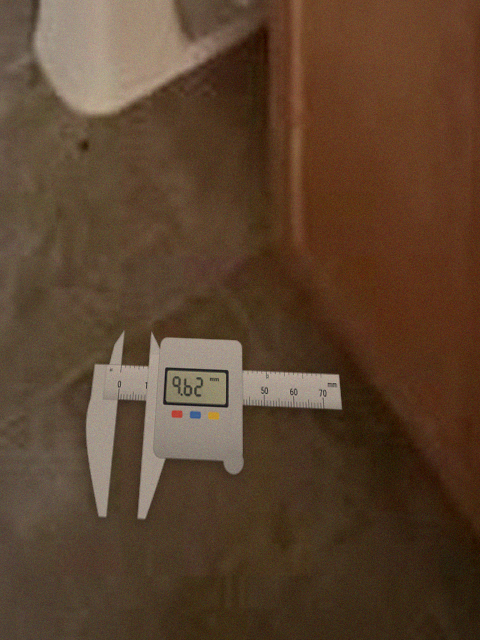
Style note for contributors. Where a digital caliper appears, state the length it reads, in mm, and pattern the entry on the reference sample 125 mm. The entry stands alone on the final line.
9.62 mm
